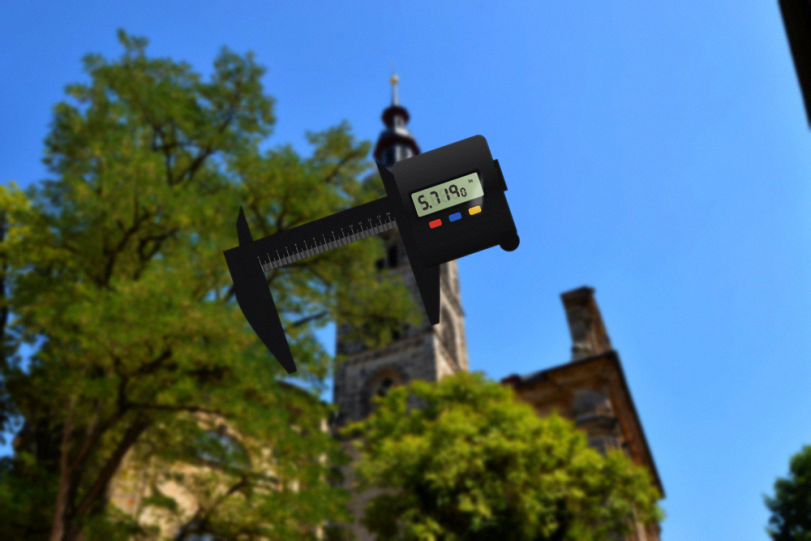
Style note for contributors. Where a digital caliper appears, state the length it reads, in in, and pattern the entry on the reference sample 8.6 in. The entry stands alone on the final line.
5.7190 in
